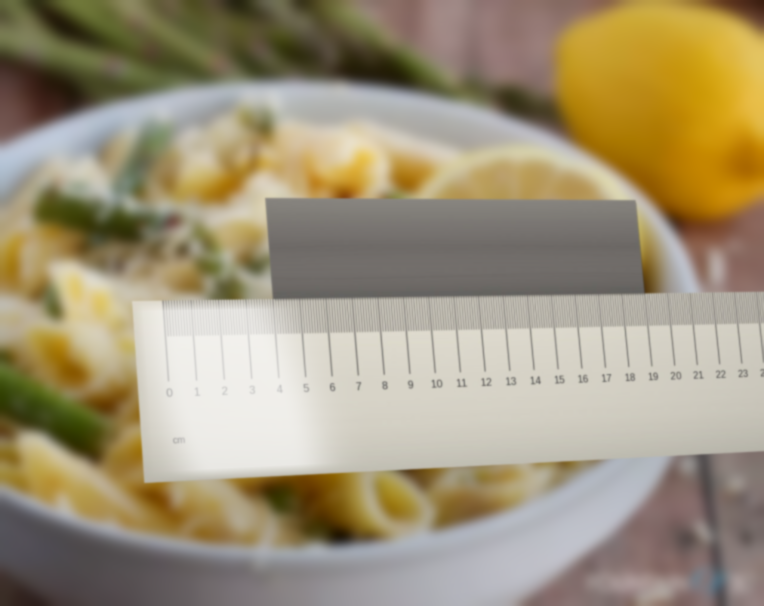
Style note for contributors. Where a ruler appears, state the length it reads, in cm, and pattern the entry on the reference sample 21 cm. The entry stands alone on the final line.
15 cm
